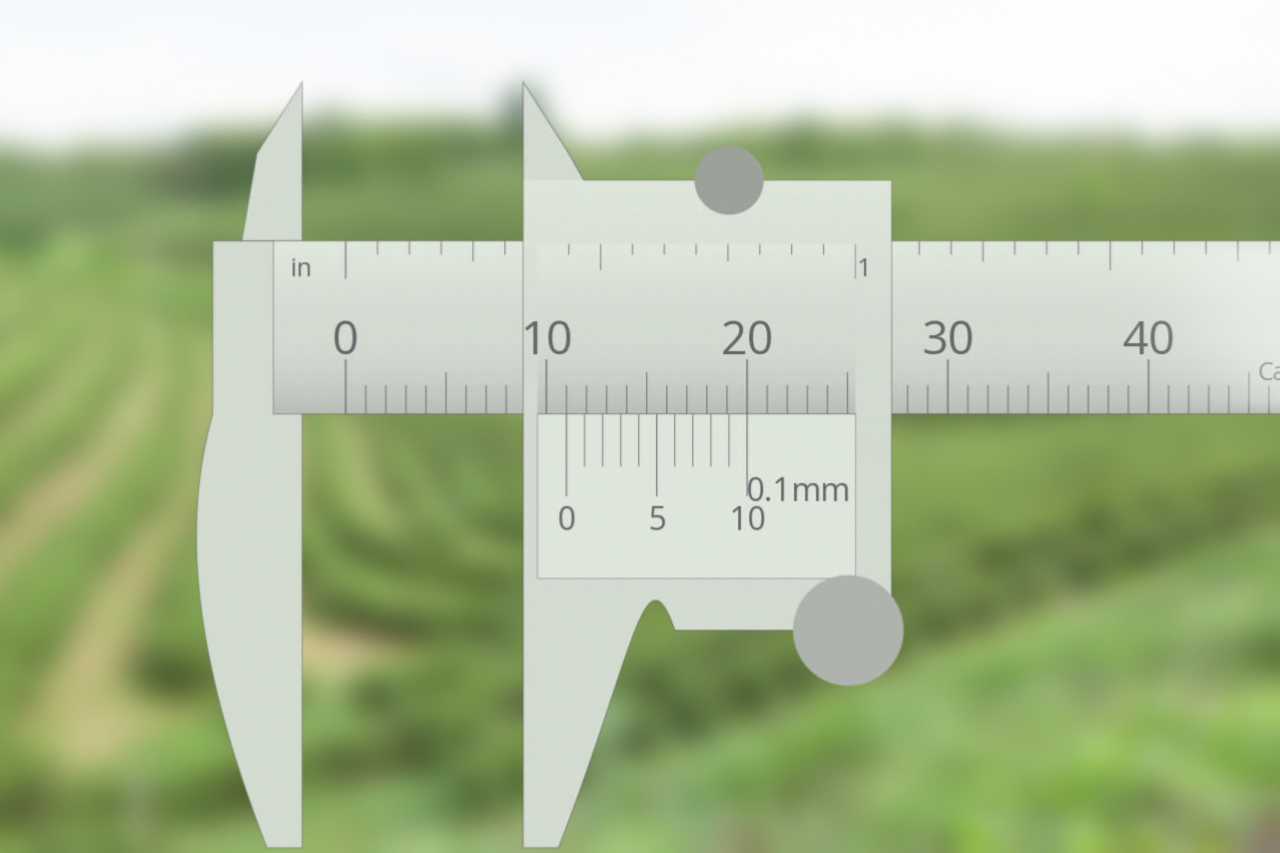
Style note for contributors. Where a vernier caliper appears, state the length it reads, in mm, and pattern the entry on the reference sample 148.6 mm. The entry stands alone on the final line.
11.0 mm
